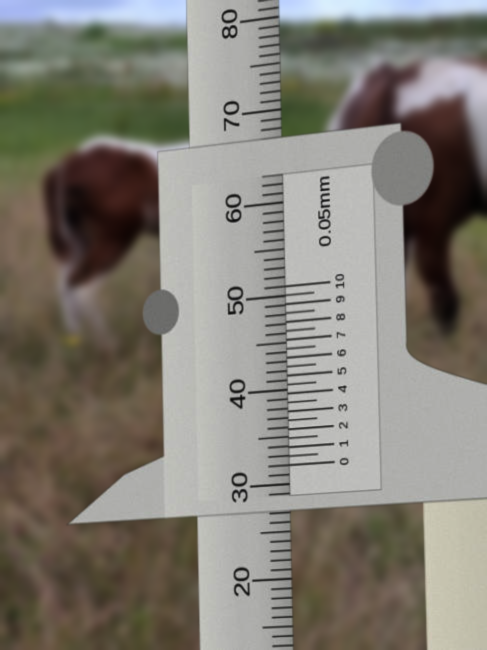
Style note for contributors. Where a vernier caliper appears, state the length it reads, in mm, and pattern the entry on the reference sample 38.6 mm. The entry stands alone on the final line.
32.0 mm
